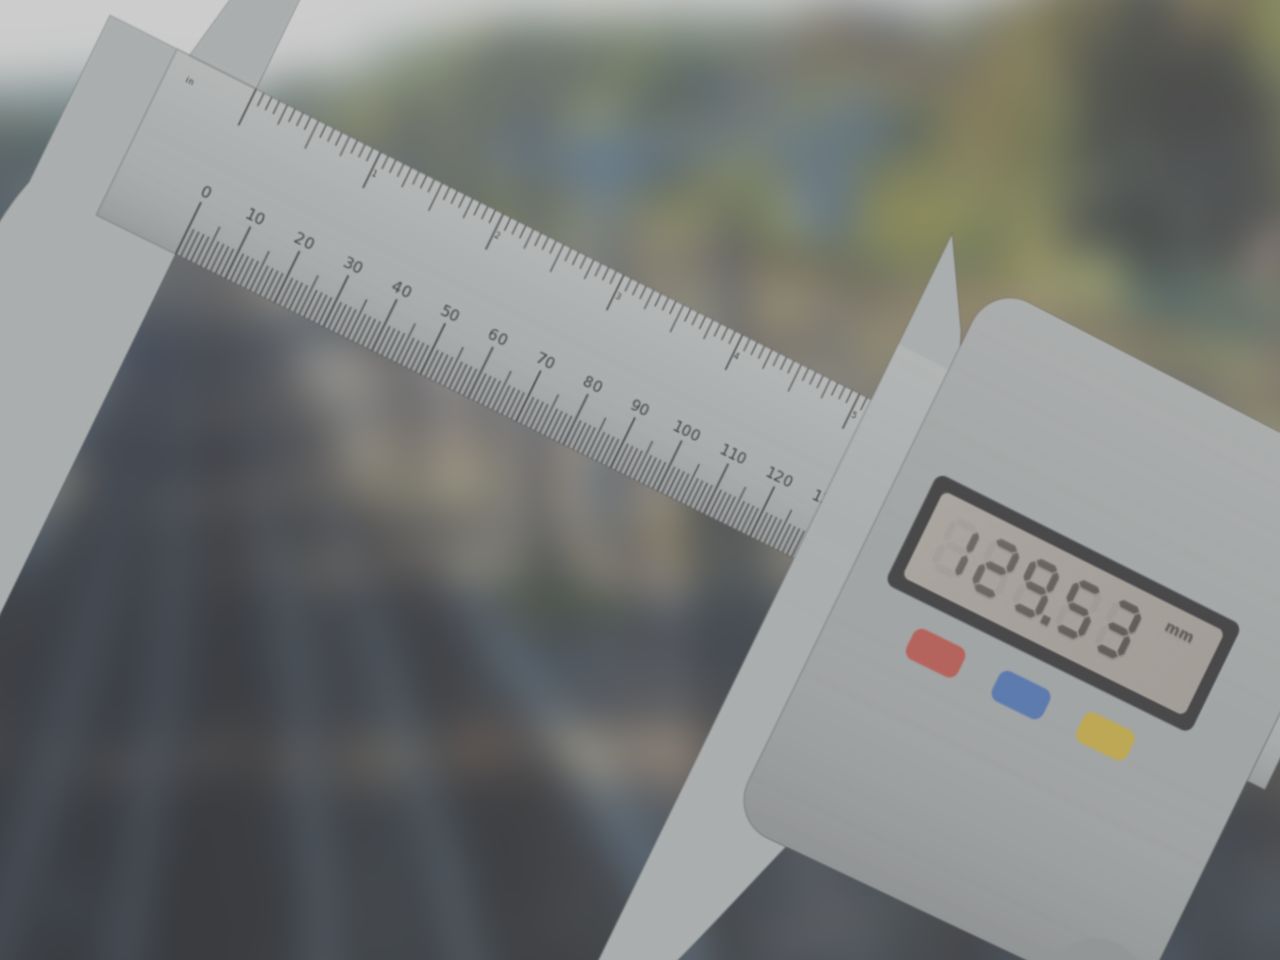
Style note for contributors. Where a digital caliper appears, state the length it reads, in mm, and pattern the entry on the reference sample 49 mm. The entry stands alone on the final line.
129.53 mm
